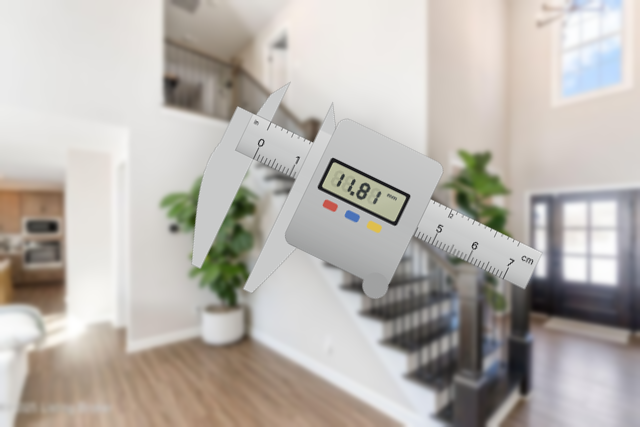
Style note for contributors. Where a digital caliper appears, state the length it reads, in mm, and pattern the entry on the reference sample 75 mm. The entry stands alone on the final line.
11.81 mm
